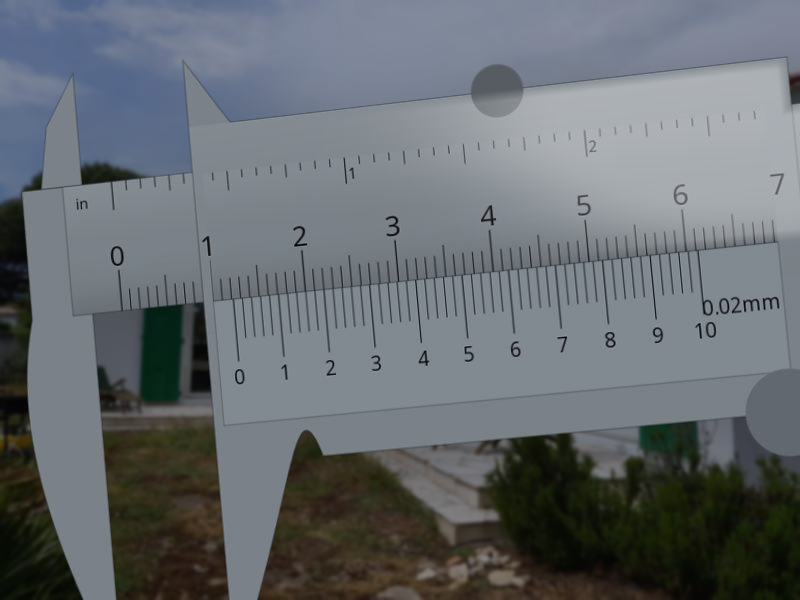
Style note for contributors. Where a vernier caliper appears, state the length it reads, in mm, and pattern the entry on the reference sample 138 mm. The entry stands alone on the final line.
12.2 mm
